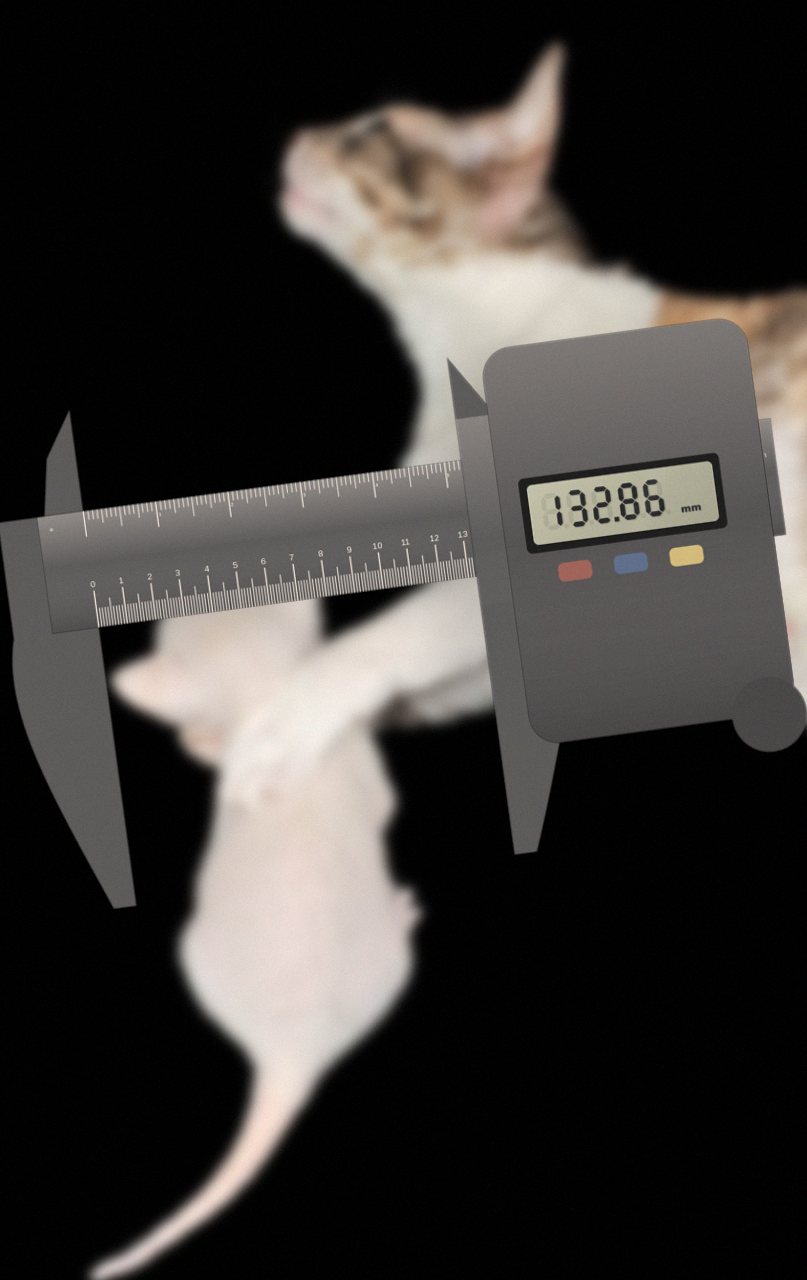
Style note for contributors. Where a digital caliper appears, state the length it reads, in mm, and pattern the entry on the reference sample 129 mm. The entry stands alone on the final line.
132.86 mm
